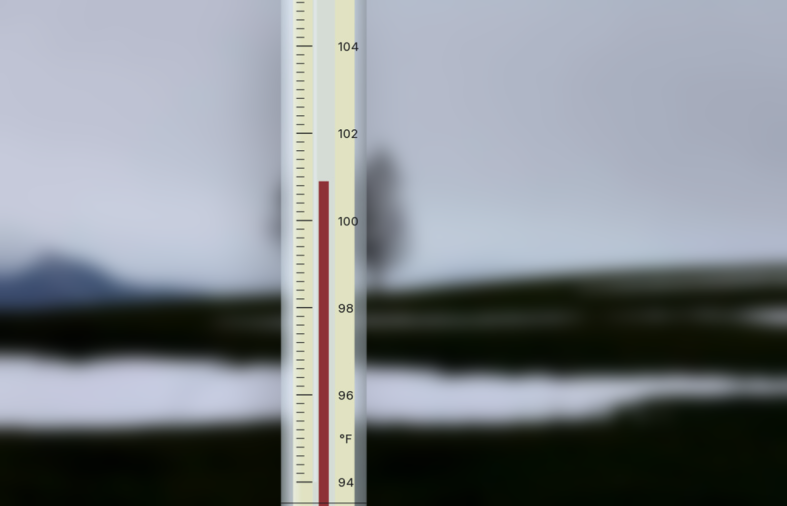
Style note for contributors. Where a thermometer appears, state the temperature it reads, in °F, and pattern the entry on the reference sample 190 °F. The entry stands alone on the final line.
100.9 °F
